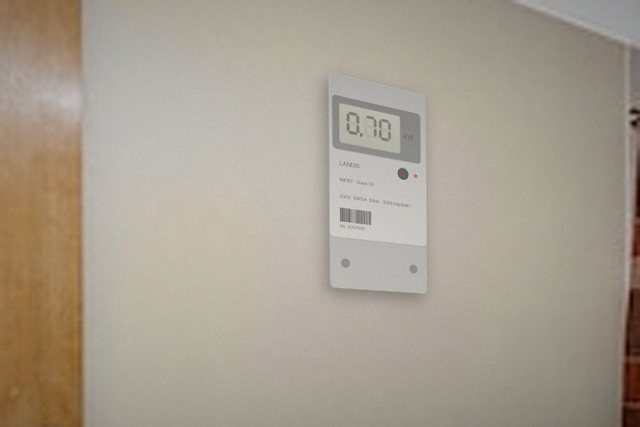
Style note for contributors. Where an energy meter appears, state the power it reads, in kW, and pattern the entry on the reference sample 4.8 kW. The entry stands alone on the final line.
0.70 kW
